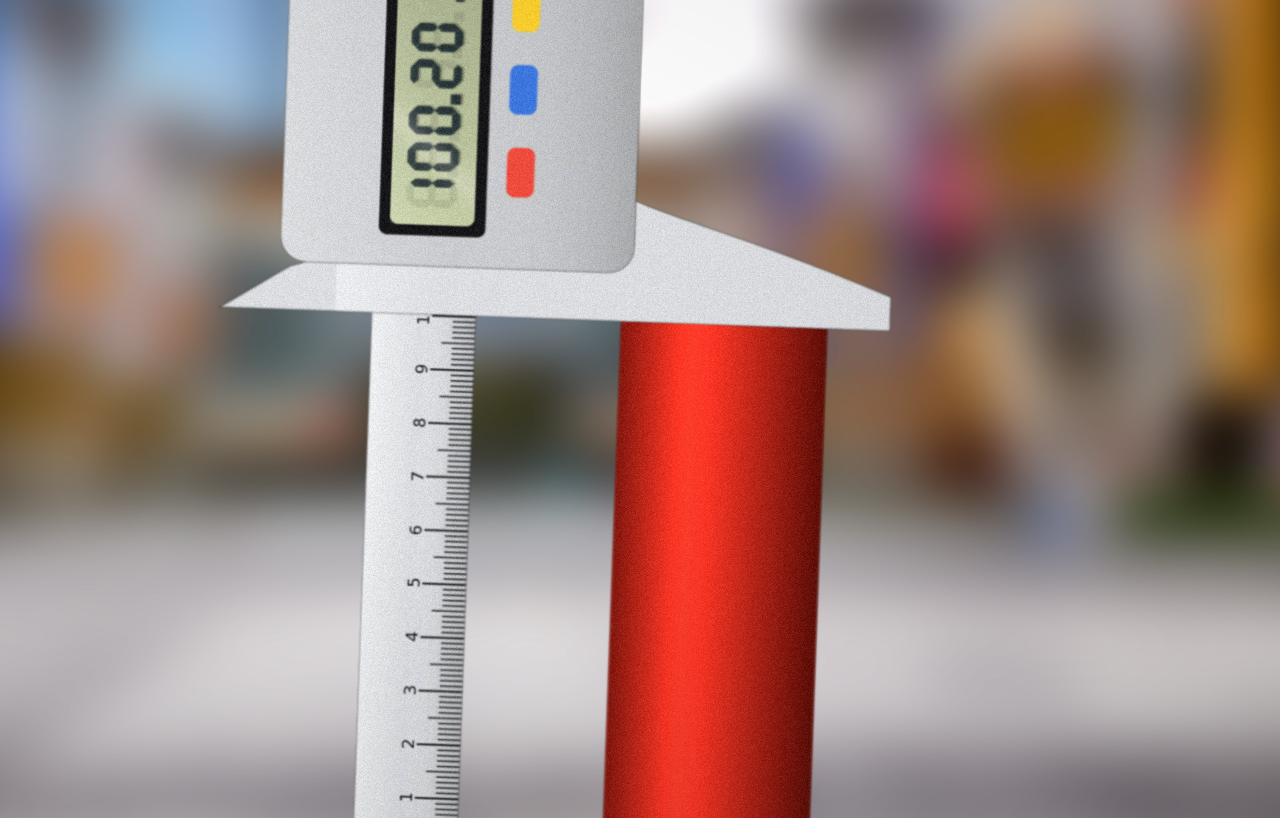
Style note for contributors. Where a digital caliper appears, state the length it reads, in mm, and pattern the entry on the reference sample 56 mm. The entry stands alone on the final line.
100.20 mm
